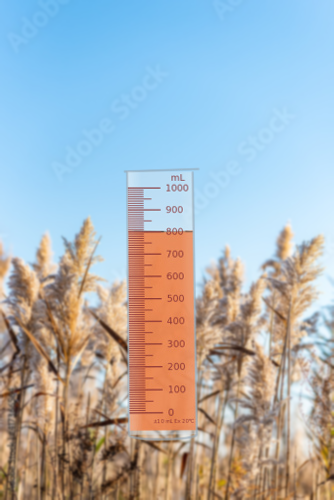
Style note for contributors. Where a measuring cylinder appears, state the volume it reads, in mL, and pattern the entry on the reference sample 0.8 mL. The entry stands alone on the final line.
800 mL
